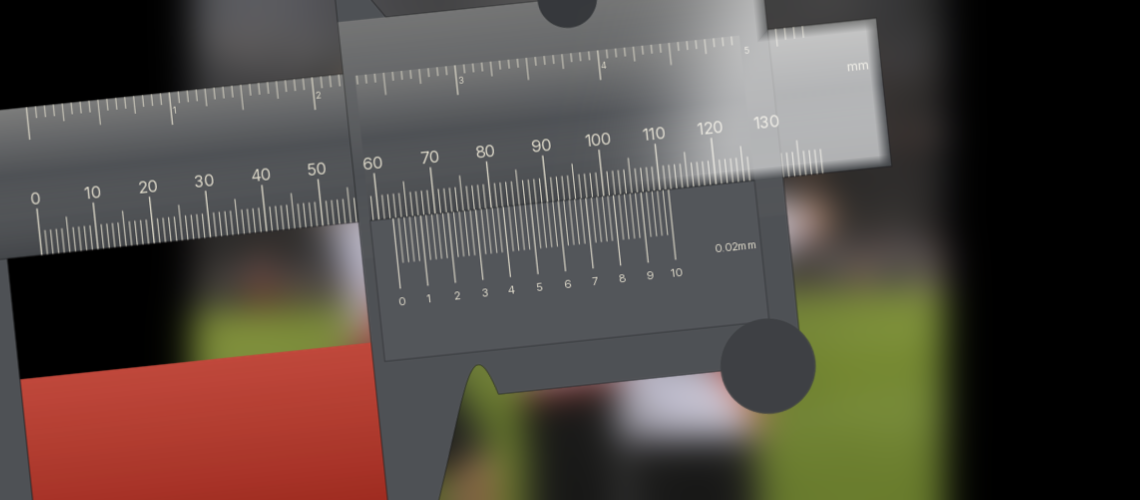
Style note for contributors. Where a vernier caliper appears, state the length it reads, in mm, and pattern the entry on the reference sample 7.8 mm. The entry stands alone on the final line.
62.5 mm
